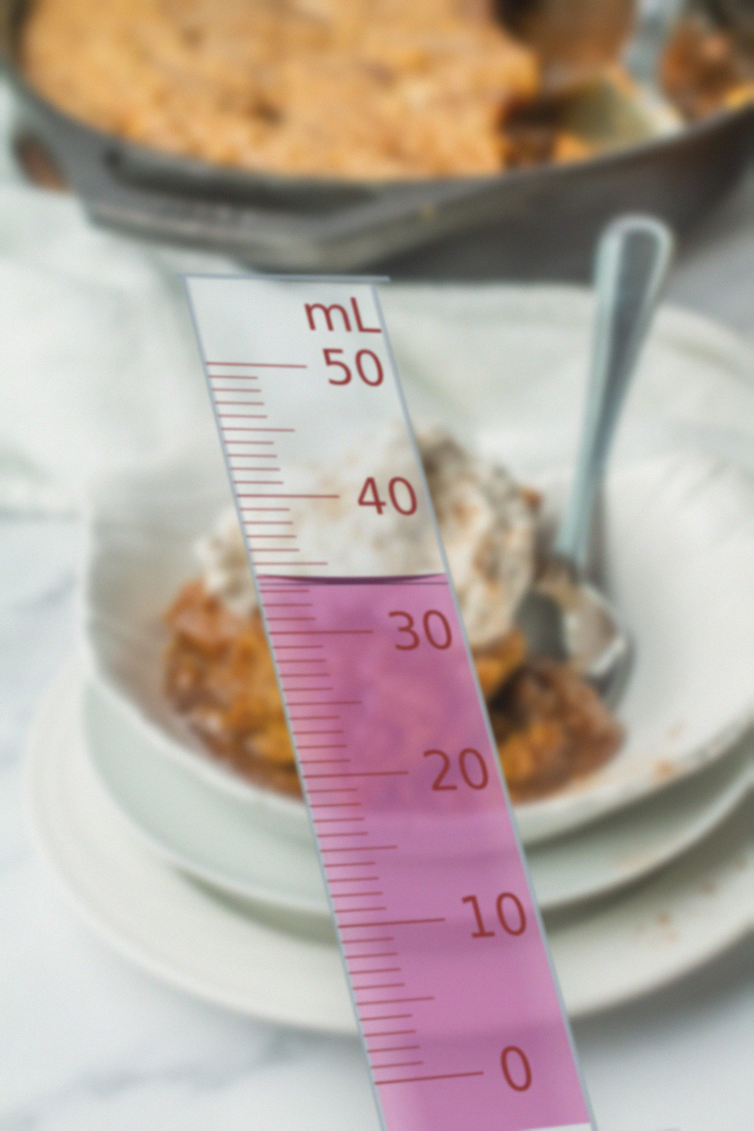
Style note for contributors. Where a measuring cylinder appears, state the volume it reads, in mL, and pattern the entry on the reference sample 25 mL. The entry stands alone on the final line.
33.5 mL
